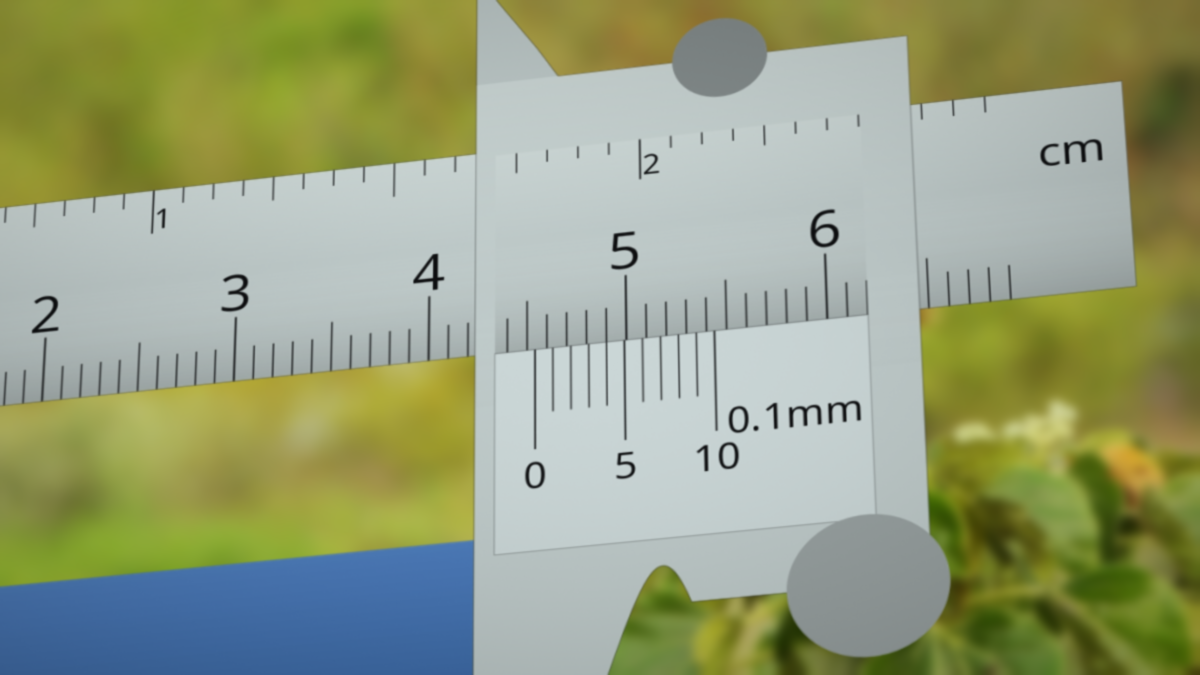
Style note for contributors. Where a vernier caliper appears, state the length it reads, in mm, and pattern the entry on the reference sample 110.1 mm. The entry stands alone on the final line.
45.4 mm
